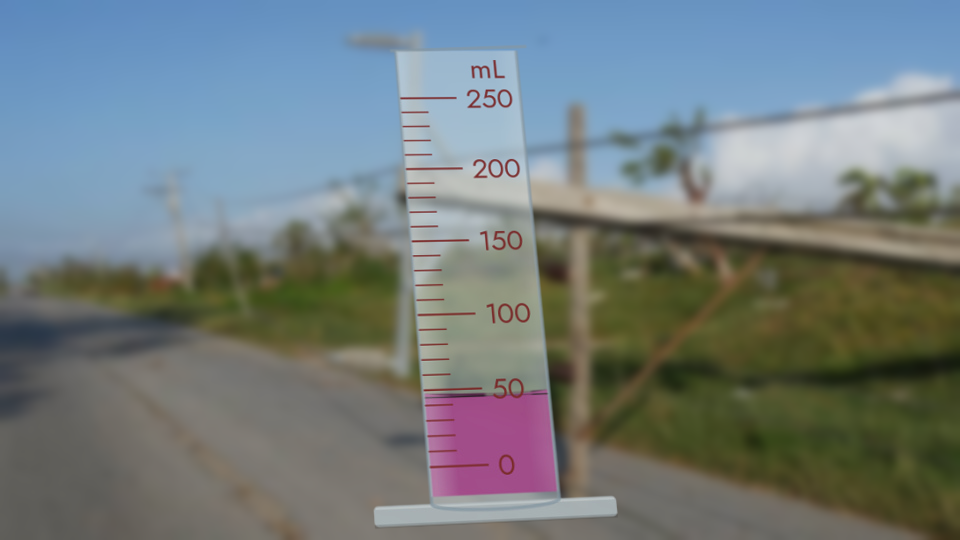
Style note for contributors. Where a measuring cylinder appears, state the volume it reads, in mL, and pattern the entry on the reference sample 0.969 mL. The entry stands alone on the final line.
45 mL
